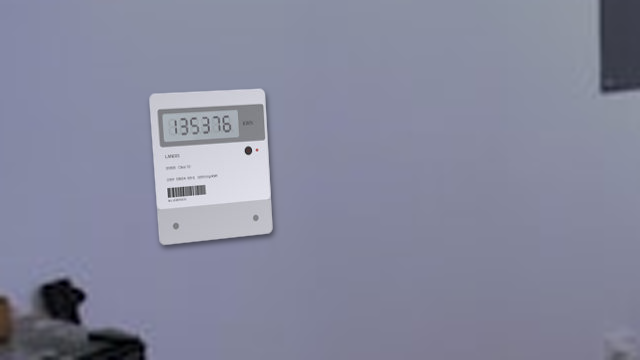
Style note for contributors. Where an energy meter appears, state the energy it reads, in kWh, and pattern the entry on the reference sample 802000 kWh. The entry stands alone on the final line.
135376 kWh
